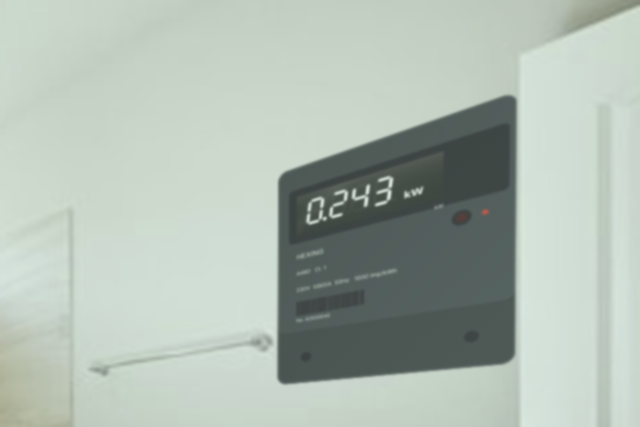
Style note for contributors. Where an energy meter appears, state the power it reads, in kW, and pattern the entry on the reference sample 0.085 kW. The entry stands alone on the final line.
0.243 kW
